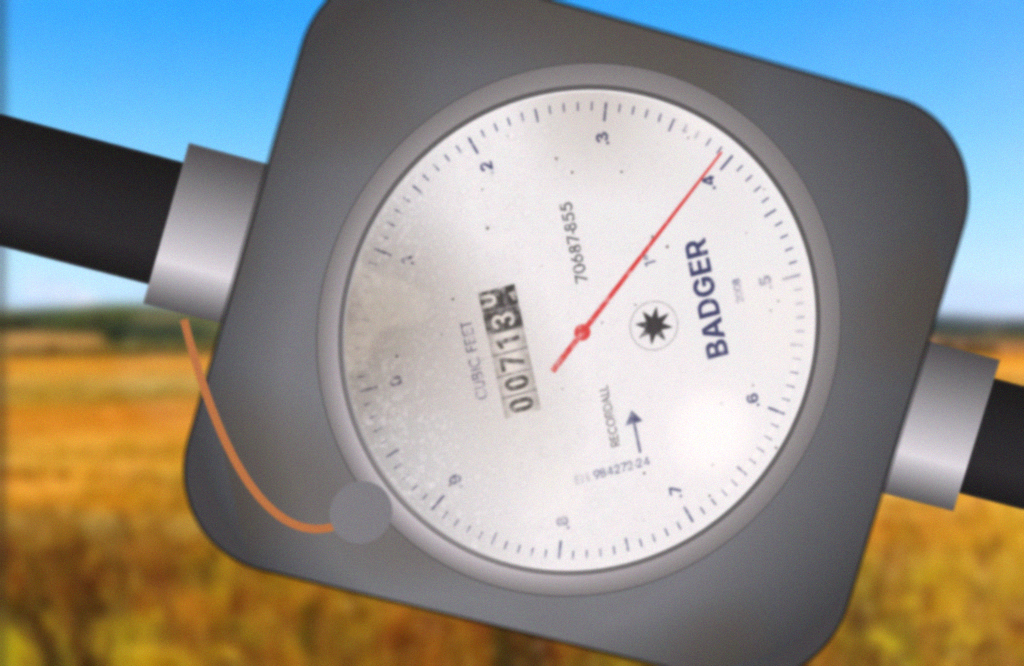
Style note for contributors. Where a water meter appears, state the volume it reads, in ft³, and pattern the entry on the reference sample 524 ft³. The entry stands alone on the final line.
7130.39 ft³
